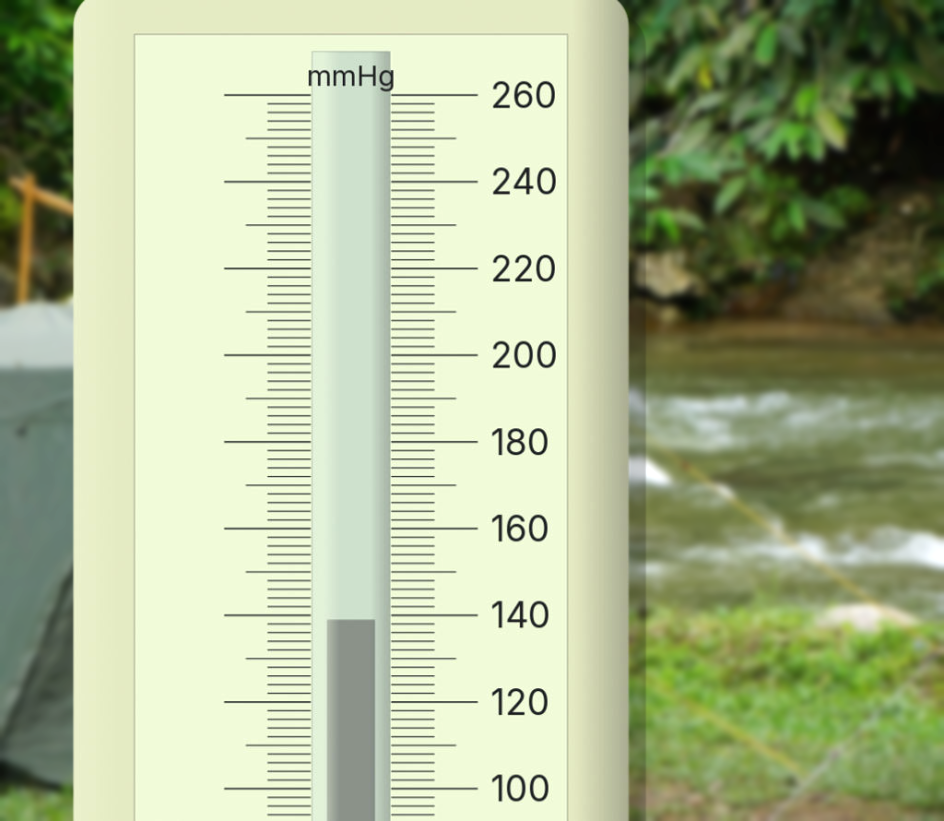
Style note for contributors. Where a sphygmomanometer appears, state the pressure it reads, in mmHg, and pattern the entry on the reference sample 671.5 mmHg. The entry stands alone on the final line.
139 mmHg
